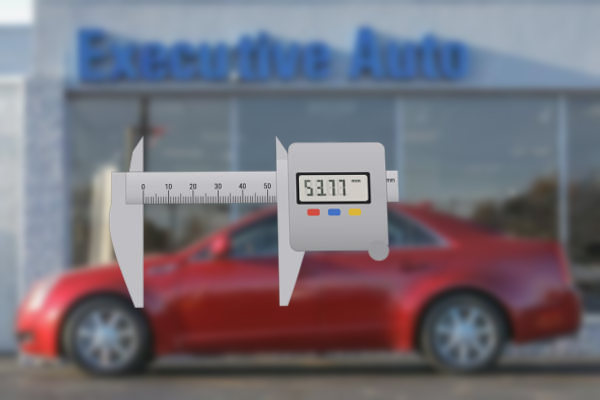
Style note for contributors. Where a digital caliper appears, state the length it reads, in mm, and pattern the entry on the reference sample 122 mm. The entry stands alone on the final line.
53.77 mm
